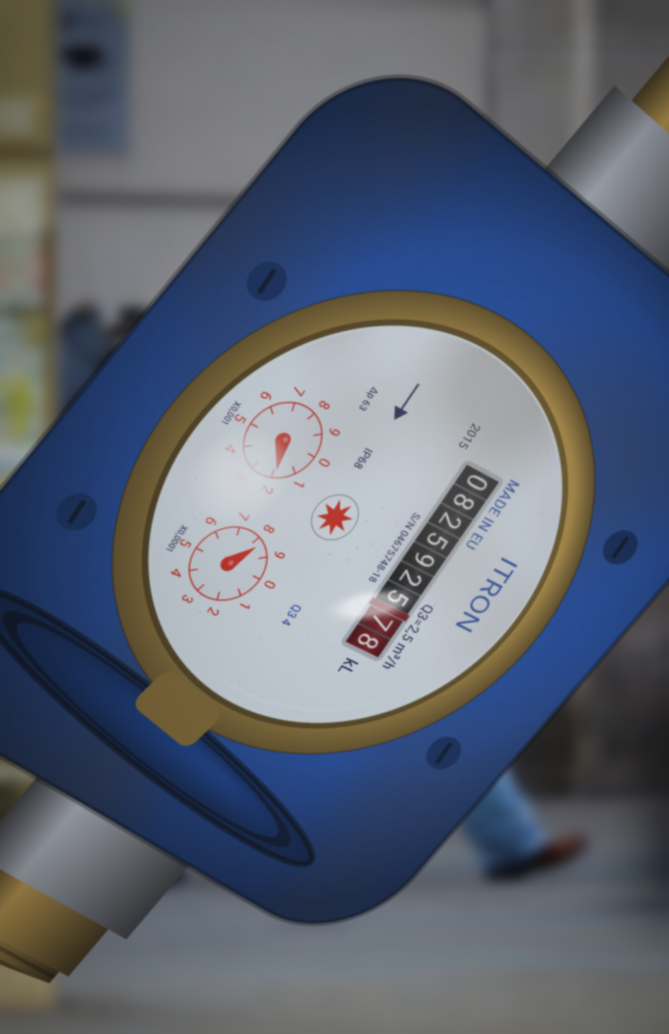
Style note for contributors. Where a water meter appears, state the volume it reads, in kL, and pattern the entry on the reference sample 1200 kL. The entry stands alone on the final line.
825925.7818 kL
